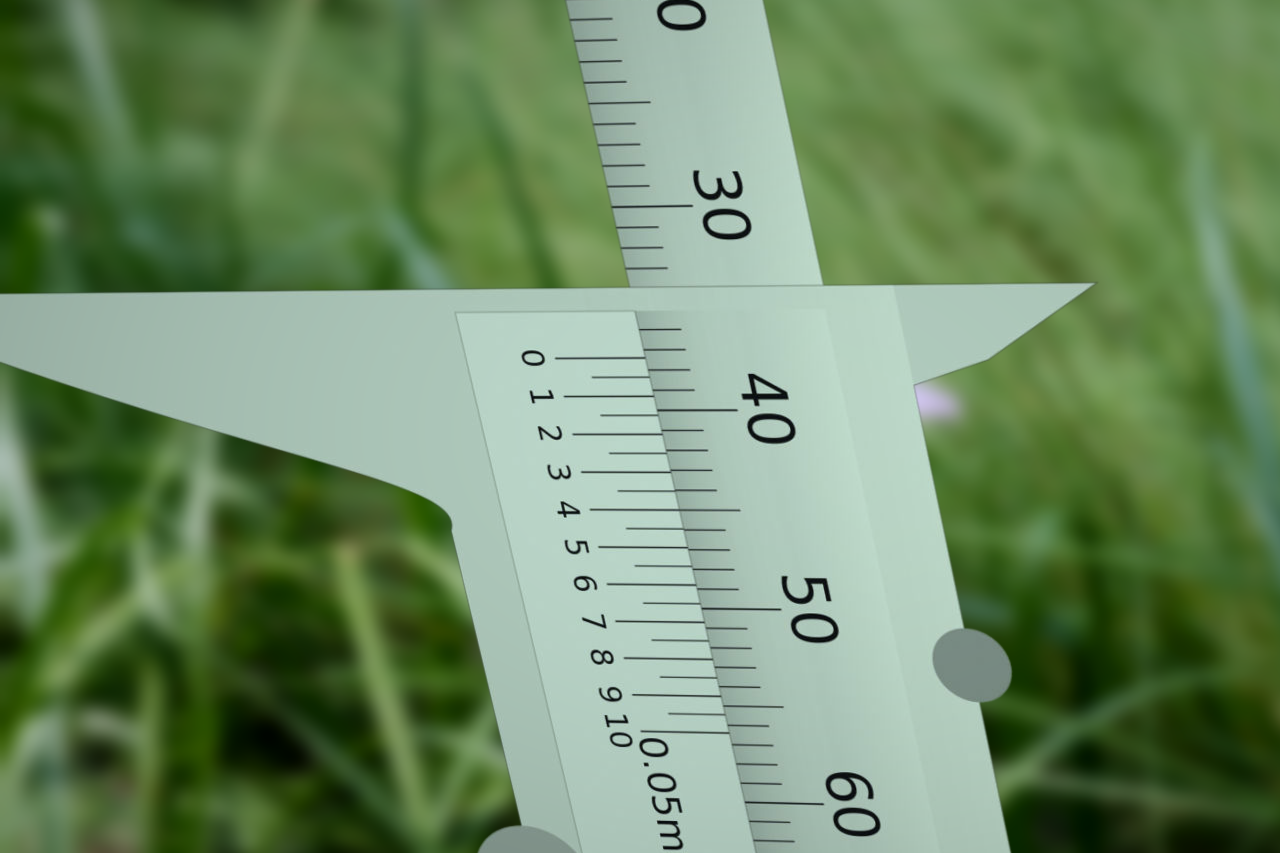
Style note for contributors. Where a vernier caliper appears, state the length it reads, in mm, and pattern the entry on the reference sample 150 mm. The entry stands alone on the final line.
37.4 mm
